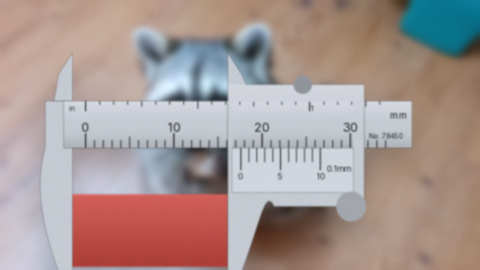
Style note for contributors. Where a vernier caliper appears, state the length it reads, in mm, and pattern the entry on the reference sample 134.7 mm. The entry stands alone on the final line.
17.6 mm
